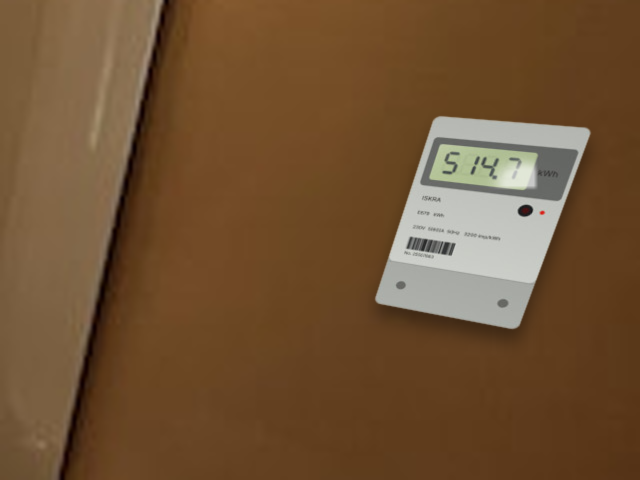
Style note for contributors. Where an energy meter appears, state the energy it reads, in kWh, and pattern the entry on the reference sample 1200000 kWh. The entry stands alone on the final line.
514.7 kWh
